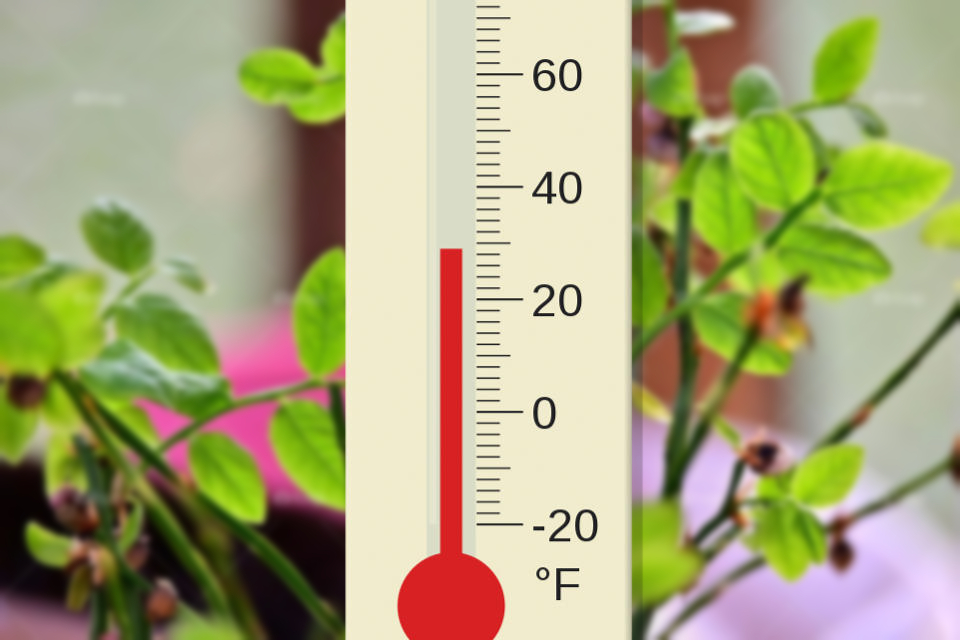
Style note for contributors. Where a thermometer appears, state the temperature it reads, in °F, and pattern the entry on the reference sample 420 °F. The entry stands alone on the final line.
29 °F
